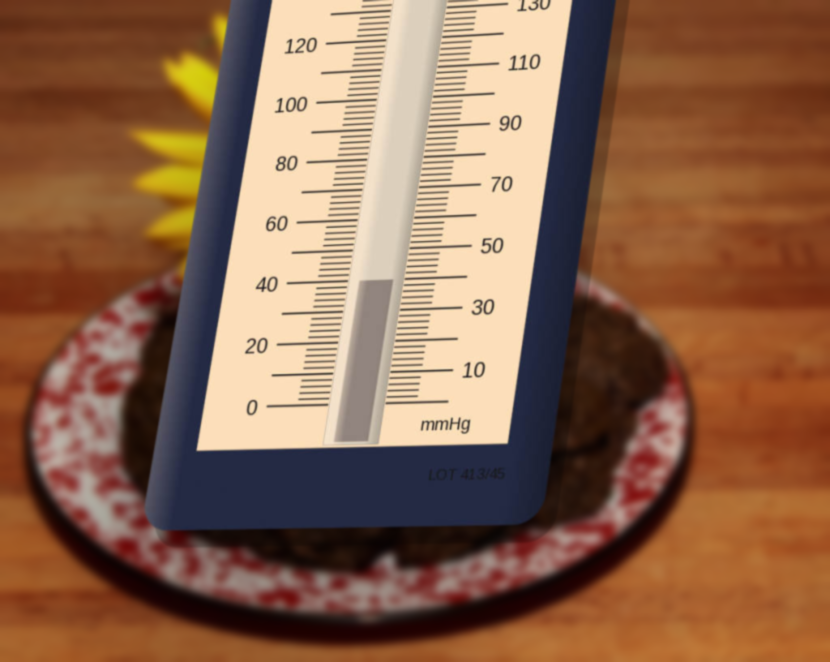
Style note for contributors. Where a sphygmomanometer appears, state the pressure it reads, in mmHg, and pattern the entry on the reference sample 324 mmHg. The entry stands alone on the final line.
40 mmHg
